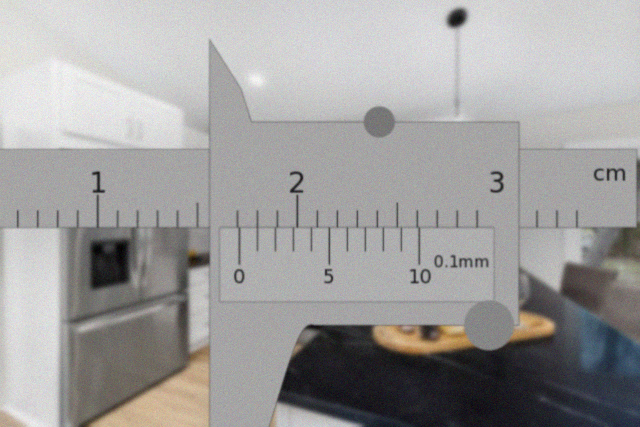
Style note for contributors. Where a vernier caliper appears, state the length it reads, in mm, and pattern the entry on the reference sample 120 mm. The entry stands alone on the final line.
17.1 mm
